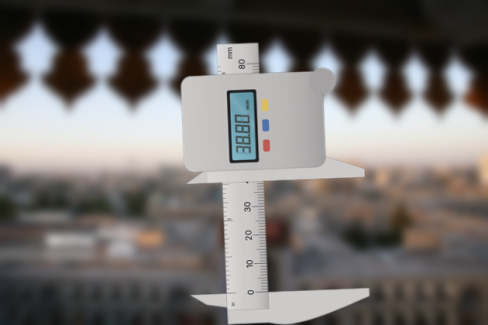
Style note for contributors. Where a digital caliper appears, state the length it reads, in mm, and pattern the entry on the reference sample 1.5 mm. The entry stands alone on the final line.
38.80 mm
